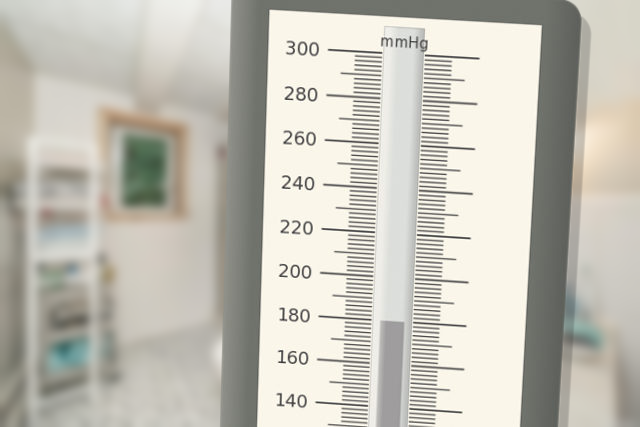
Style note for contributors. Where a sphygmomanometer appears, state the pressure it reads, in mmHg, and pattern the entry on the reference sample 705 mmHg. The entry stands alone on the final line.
180 mmHg
